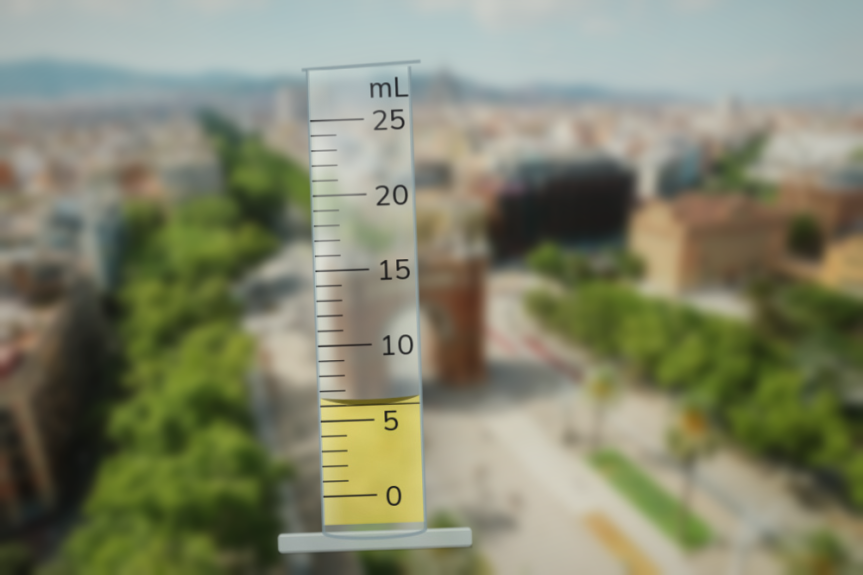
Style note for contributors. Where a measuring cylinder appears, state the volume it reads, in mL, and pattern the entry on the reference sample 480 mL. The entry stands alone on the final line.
6 mL
